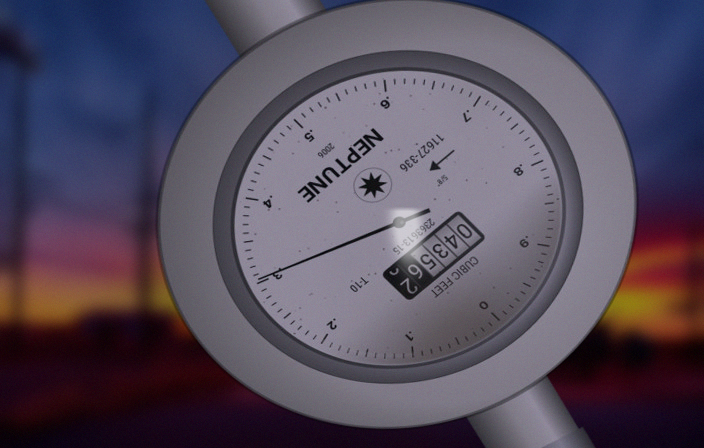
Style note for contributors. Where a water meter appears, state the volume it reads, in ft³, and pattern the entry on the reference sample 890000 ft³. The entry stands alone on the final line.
43562.30 ft³
